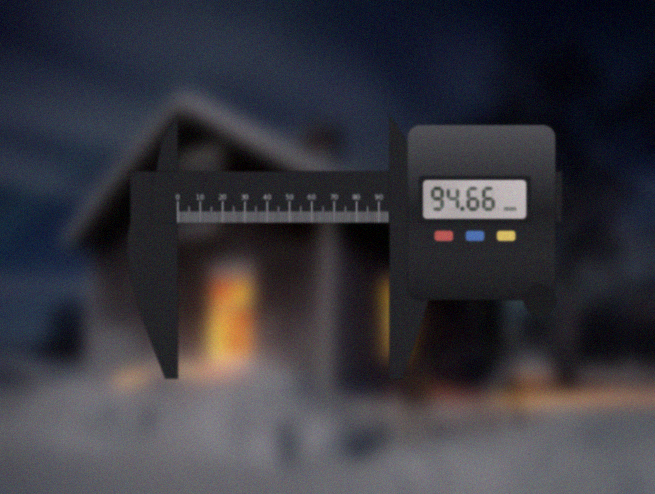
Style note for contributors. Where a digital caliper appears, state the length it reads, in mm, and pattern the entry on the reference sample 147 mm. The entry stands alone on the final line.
94.66 mm
